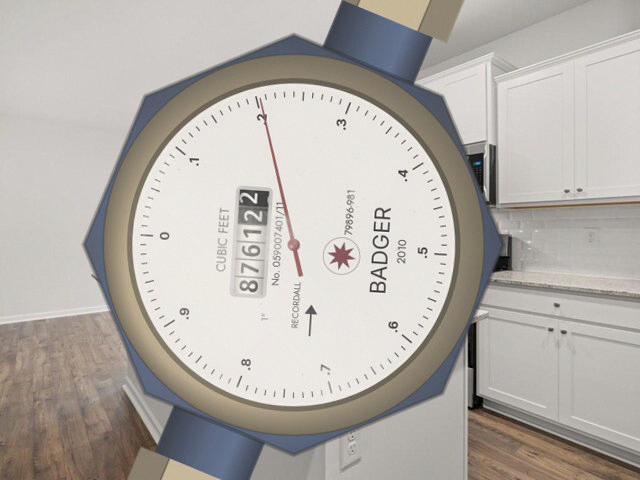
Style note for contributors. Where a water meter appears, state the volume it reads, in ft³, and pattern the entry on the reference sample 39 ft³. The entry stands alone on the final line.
876122.20 ft³
